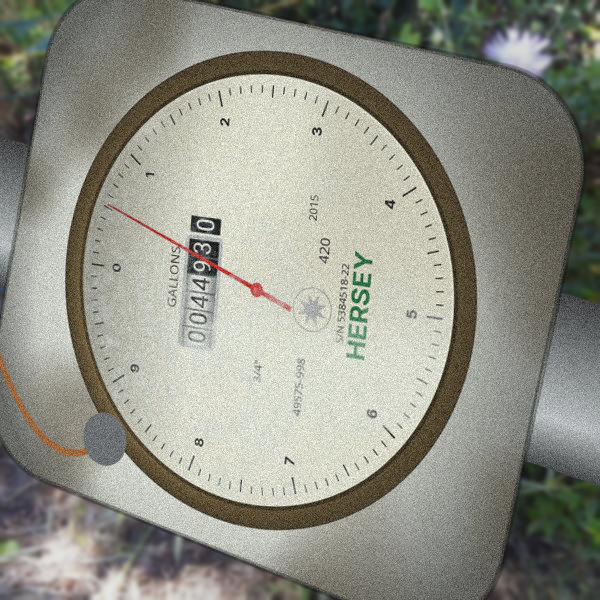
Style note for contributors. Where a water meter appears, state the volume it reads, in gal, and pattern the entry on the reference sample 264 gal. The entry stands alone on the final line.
44930.5 gal
